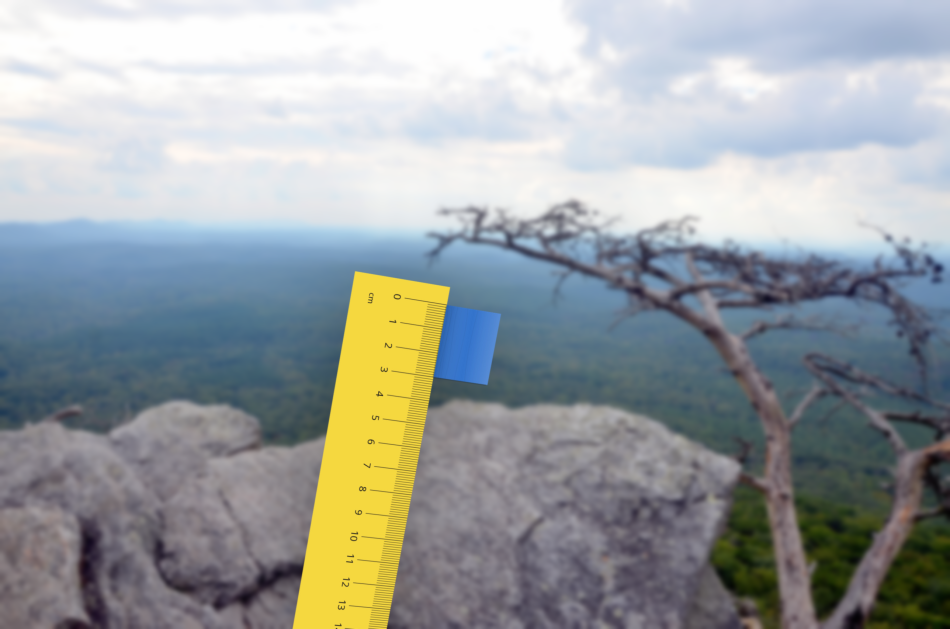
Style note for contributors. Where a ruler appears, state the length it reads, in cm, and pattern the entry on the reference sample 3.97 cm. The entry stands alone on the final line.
3 cm
